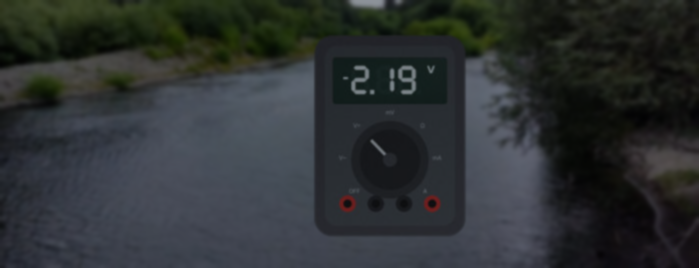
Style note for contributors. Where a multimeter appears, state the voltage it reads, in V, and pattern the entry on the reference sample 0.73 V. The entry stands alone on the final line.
-2.19 V
